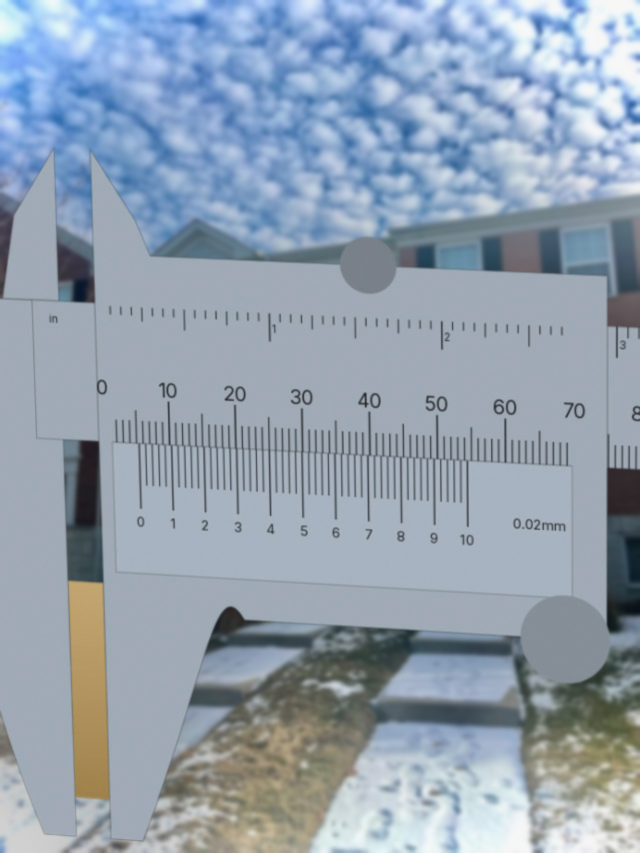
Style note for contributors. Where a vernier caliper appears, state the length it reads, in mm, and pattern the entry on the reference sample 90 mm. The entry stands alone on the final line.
5.4 mm
